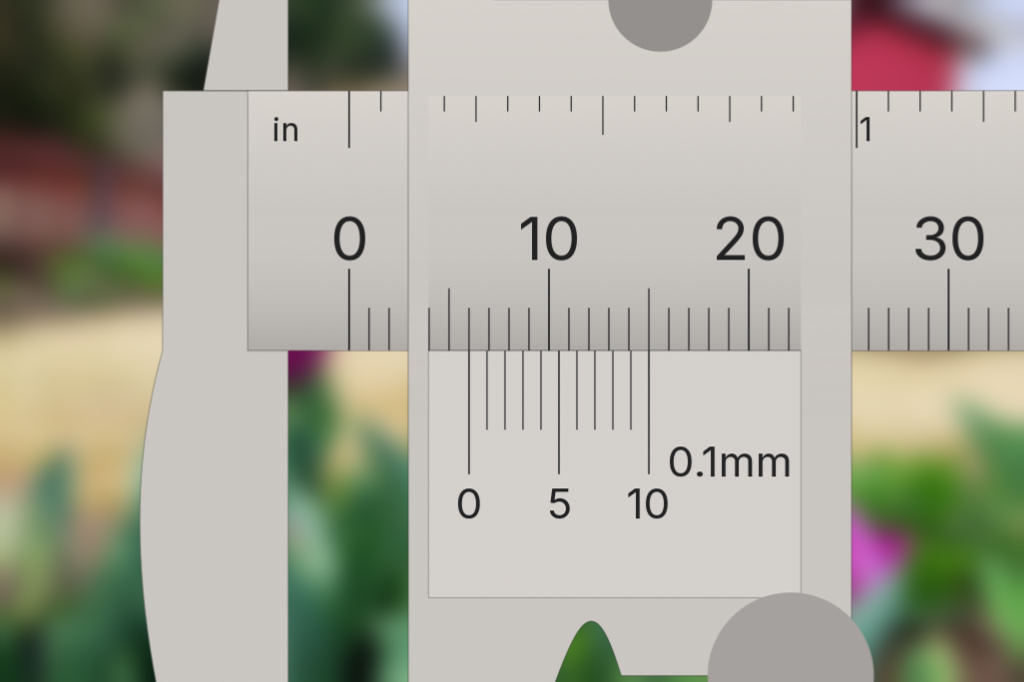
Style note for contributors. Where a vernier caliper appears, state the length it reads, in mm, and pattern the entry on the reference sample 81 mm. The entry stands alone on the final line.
6.0 mm
